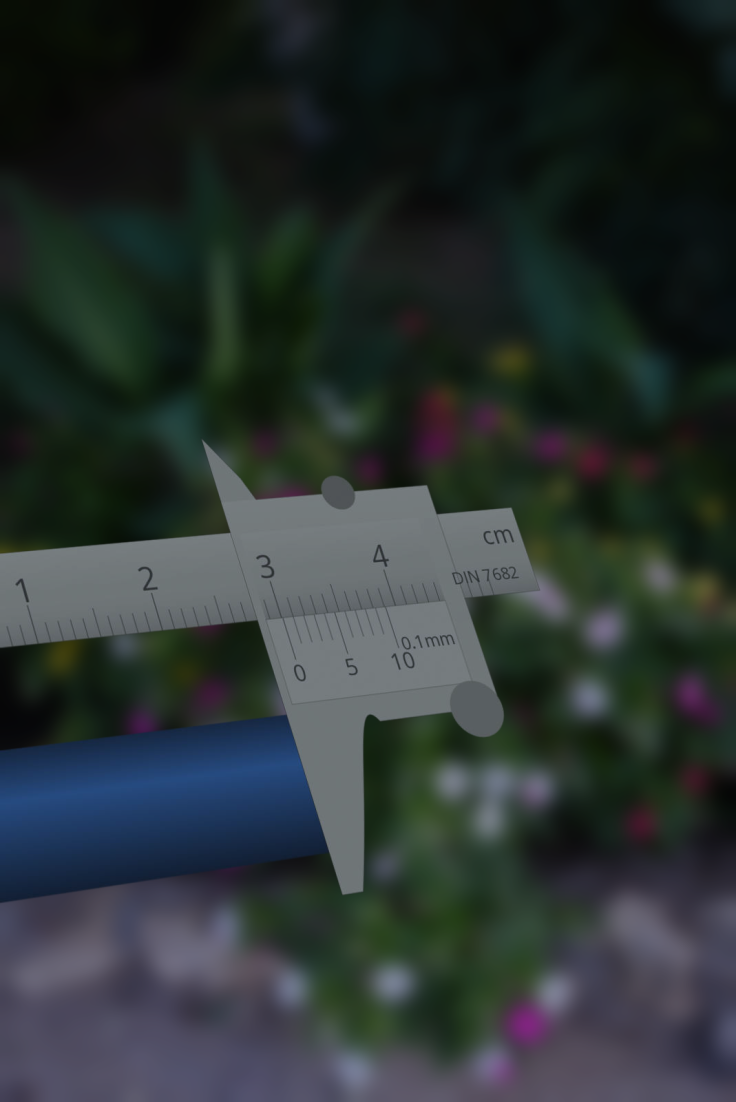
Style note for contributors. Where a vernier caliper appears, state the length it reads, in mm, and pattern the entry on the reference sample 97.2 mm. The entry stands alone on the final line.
30.1 mm
